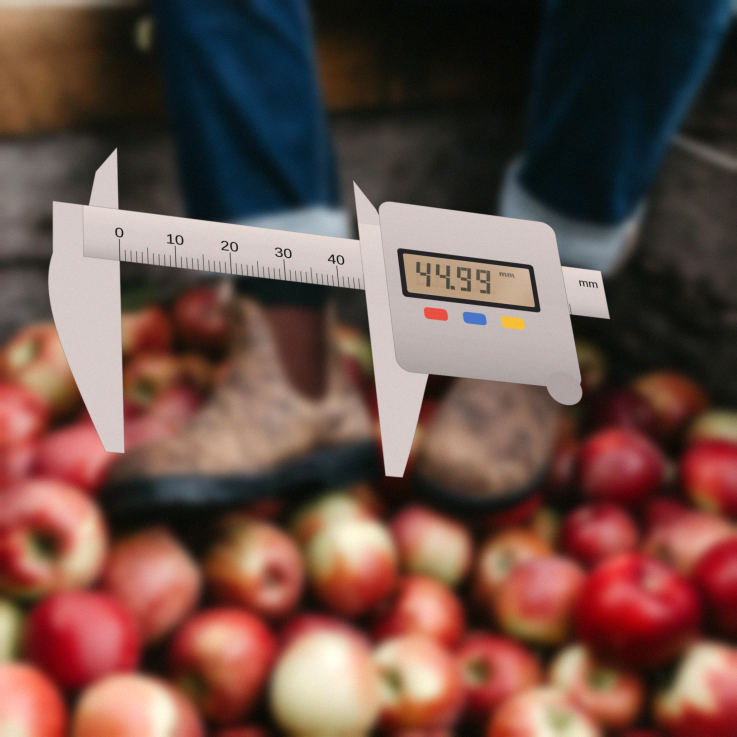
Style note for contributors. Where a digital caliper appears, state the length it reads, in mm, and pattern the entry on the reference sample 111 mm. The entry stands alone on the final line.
44.99 mm
